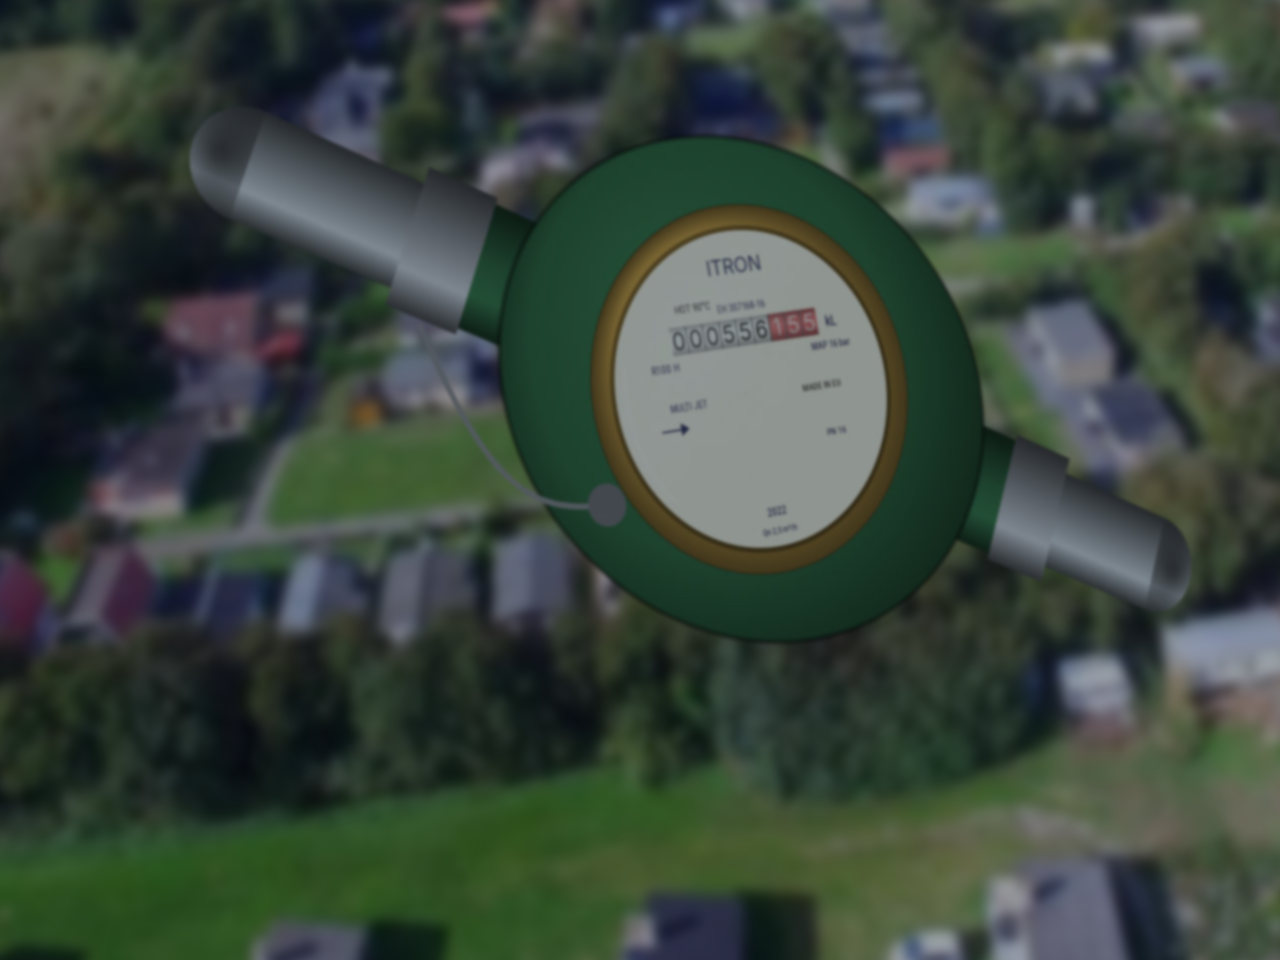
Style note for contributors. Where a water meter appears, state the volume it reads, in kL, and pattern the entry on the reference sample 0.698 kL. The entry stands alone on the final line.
556.155 kL
